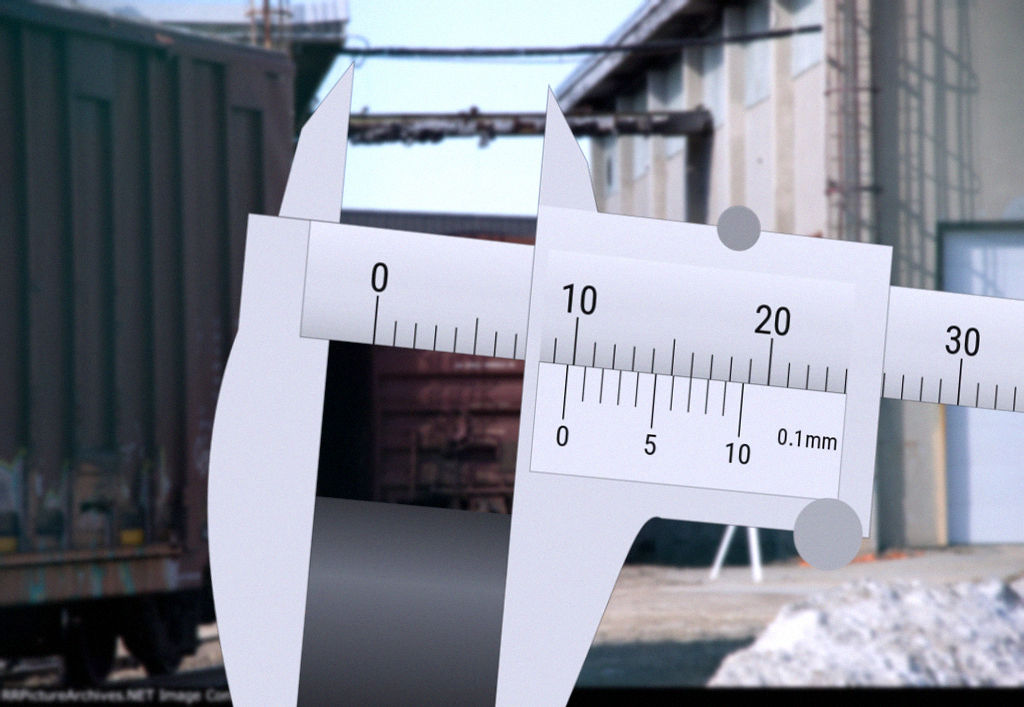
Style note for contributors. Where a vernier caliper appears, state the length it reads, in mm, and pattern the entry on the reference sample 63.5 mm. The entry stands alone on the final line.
9.7 mm
